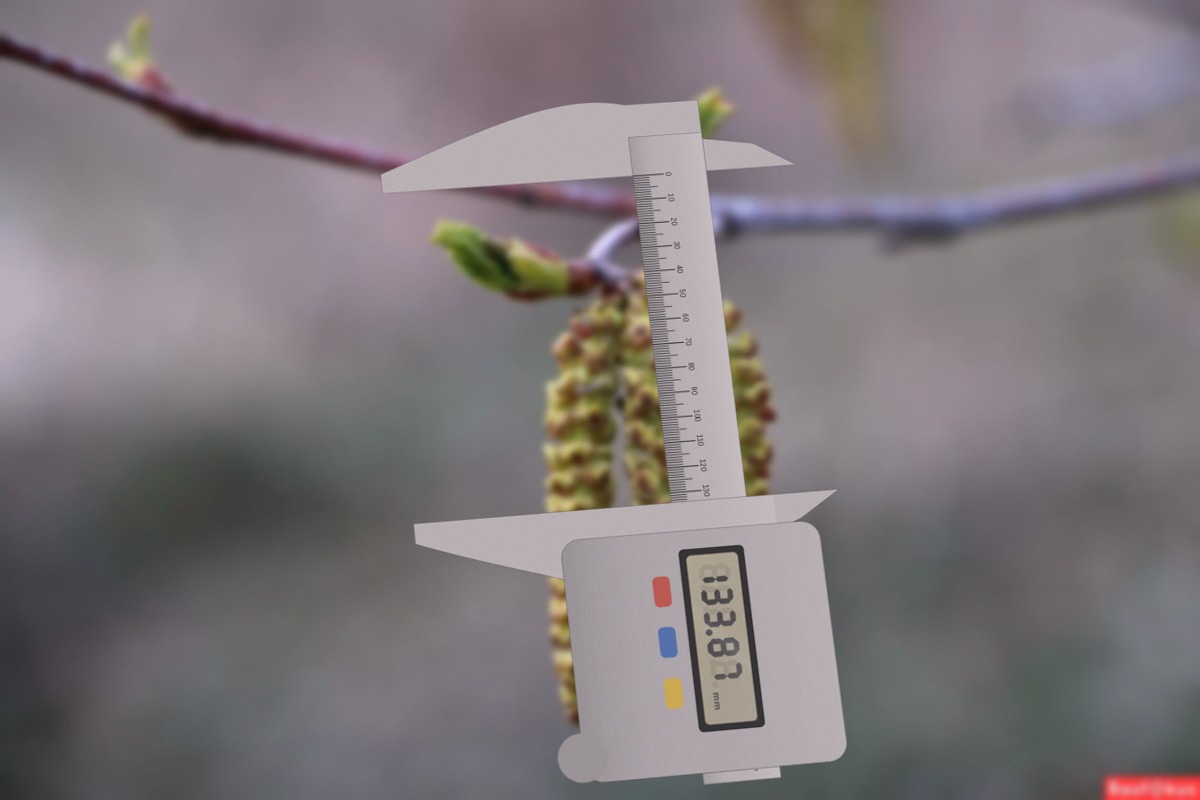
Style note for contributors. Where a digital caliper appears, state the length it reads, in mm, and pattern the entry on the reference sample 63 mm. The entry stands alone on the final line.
133.87 mm
